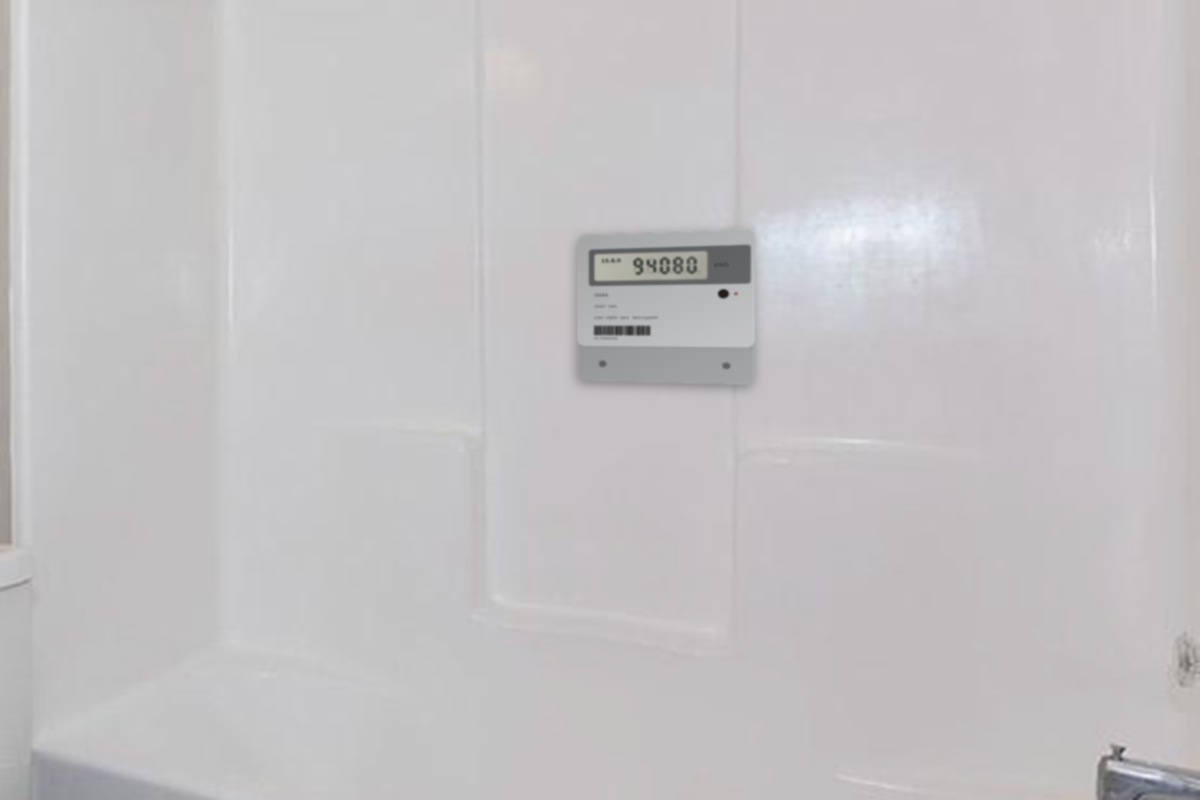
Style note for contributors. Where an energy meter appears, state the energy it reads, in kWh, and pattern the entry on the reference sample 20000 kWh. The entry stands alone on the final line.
94080 kWh
